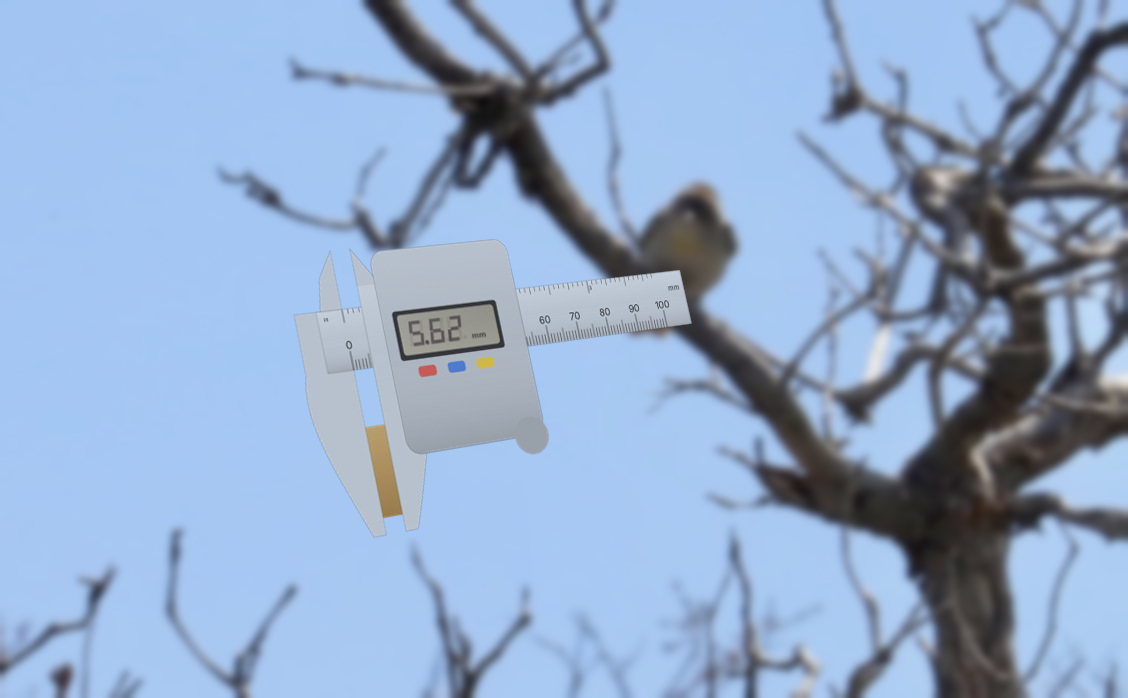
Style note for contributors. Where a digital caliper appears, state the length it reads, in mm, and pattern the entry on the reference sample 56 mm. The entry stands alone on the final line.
5.62 mm
